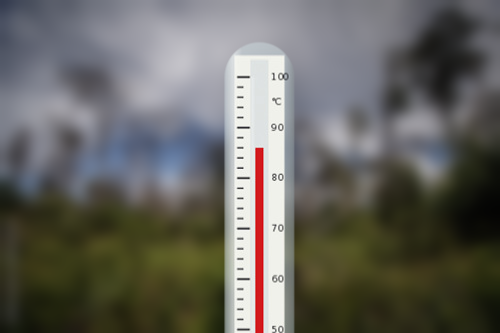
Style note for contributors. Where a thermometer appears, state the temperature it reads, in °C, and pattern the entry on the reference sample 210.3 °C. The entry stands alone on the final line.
86 °C
